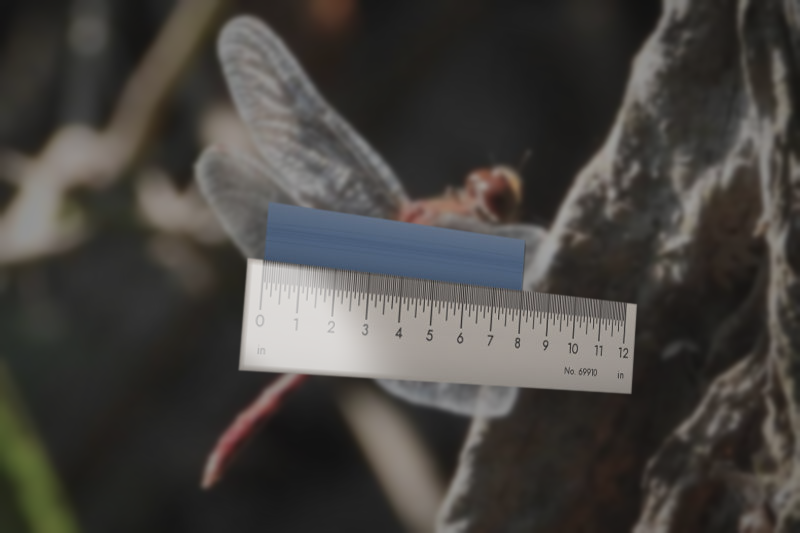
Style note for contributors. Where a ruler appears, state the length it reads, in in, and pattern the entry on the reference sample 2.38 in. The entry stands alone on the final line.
8 in
